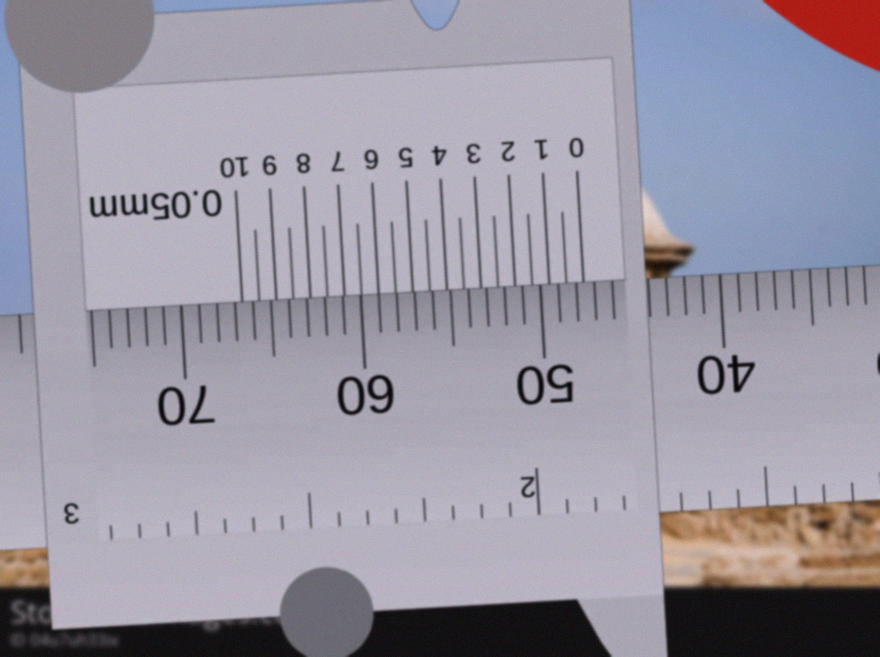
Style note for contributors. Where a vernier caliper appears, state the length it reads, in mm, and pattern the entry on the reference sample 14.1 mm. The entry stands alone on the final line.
47.6 mm
